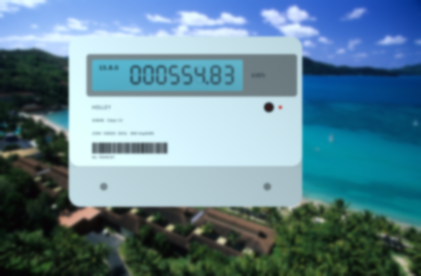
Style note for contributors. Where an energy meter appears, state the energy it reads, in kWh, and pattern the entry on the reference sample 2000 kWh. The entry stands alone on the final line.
554.83 kWh
